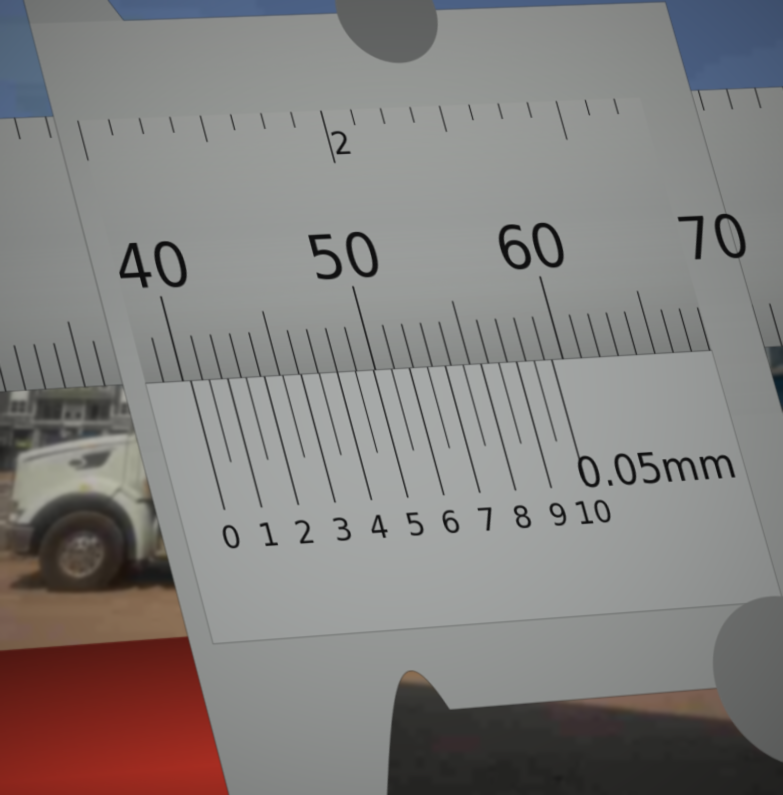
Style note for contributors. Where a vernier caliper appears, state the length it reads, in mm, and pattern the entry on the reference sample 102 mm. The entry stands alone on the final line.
40.4 mm
